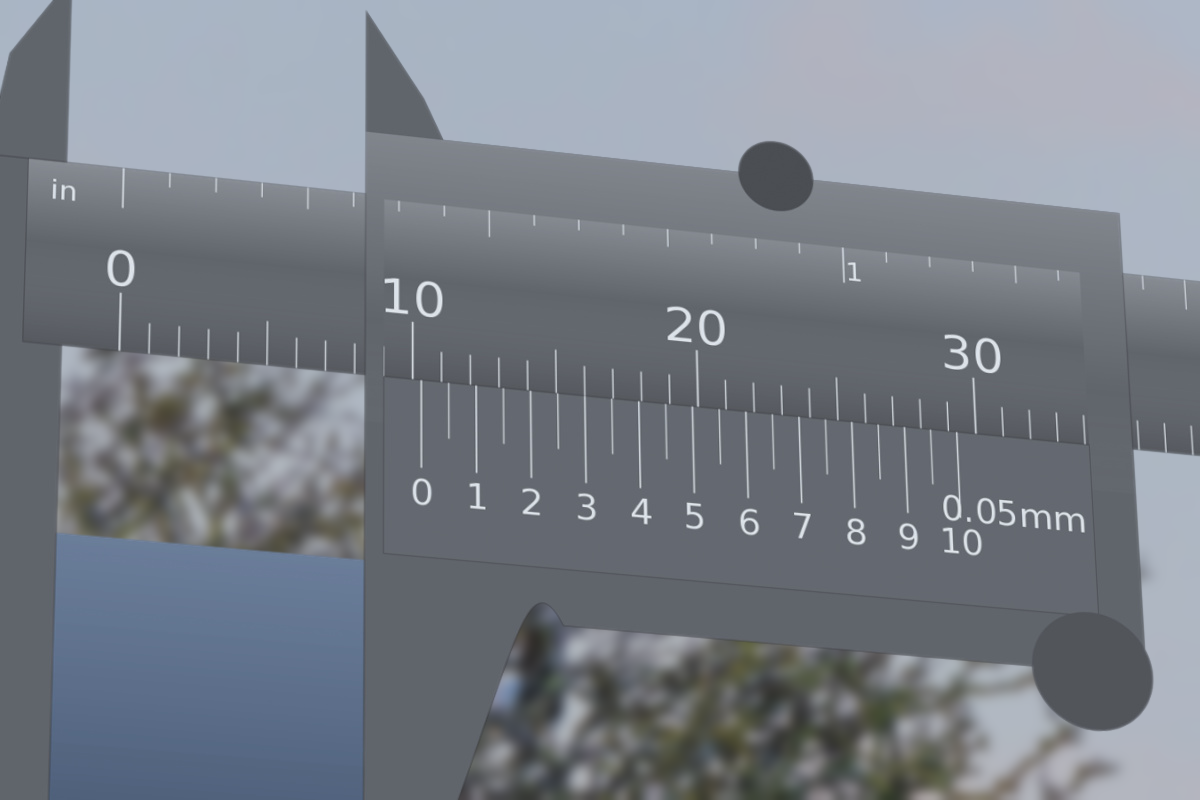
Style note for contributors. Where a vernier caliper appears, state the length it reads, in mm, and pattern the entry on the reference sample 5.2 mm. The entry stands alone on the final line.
10.30 mm
